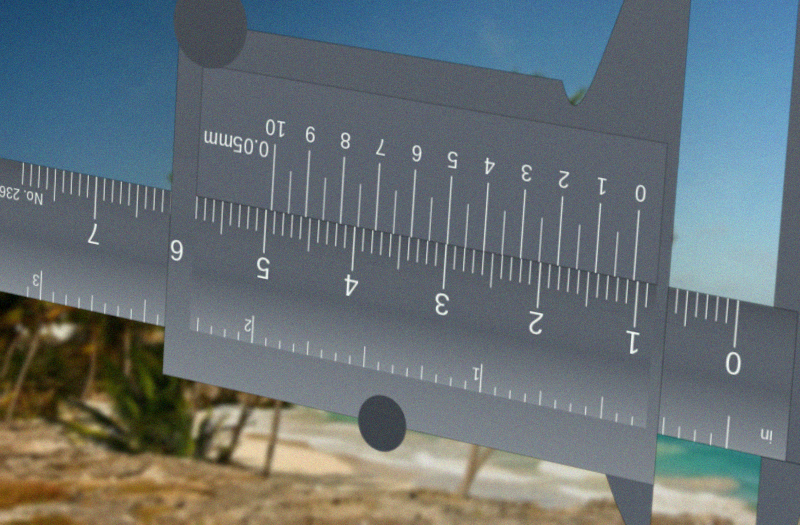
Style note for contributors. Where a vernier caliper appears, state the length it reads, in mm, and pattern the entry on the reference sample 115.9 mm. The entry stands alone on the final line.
10.4 mm
